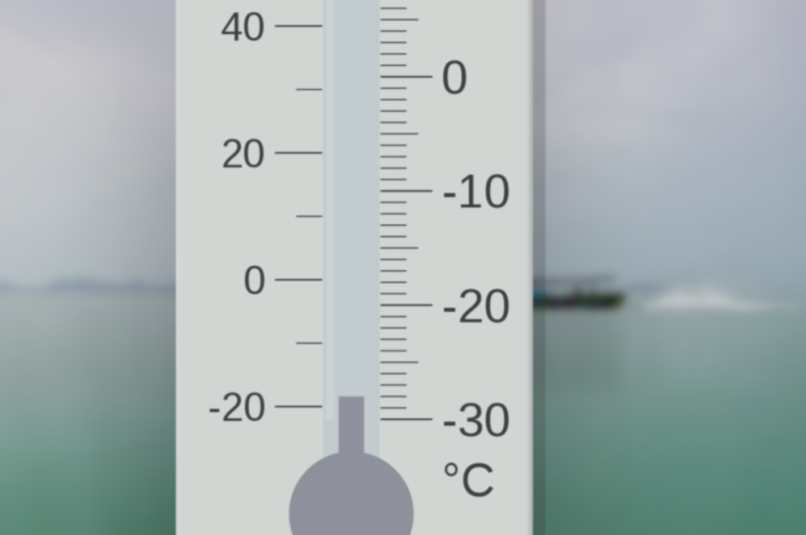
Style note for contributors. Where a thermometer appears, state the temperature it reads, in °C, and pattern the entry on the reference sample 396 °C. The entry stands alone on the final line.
-28 °C
